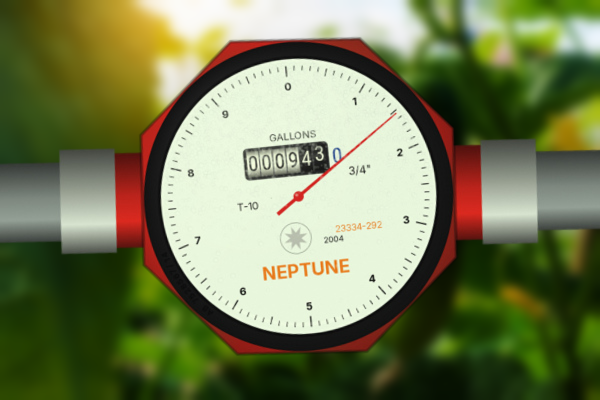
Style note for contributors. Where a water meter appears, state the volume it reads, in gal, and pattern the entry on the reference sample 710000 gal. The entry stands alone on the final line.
9431.5 gal
